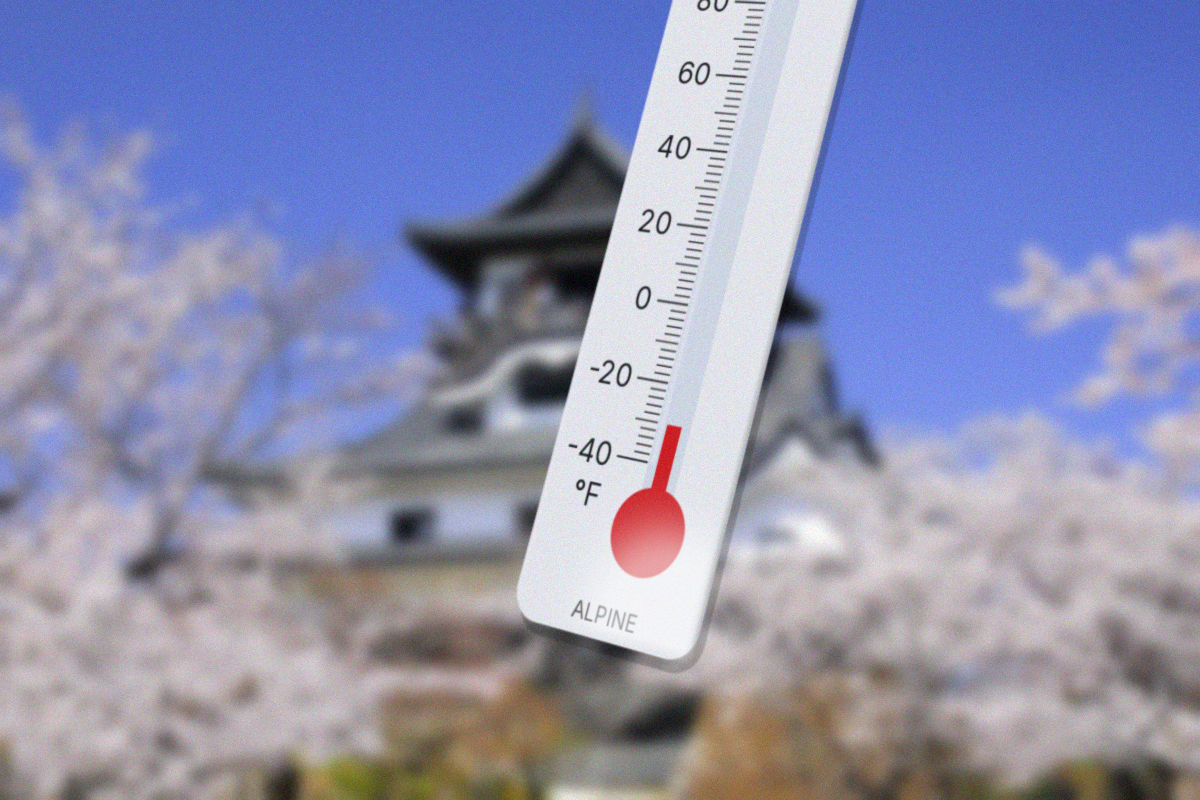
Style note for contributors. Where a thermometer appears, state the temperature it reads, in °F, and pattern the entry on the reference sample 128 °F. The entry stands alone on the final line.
-30 °F
